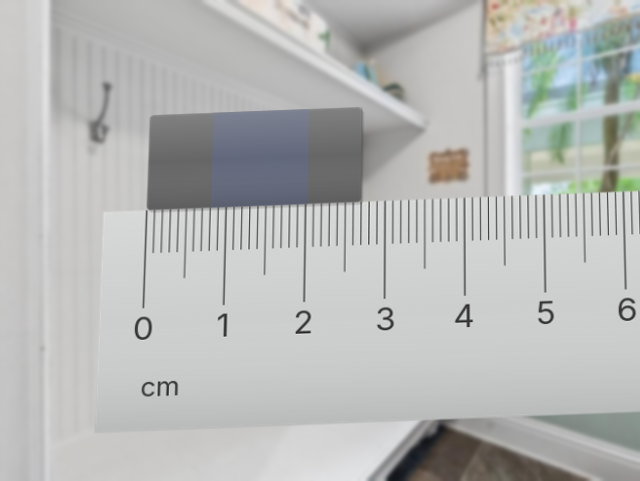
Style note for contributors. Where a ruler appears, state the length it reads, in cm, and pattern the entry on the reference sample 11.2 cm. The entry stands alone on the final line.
2.7 cm
